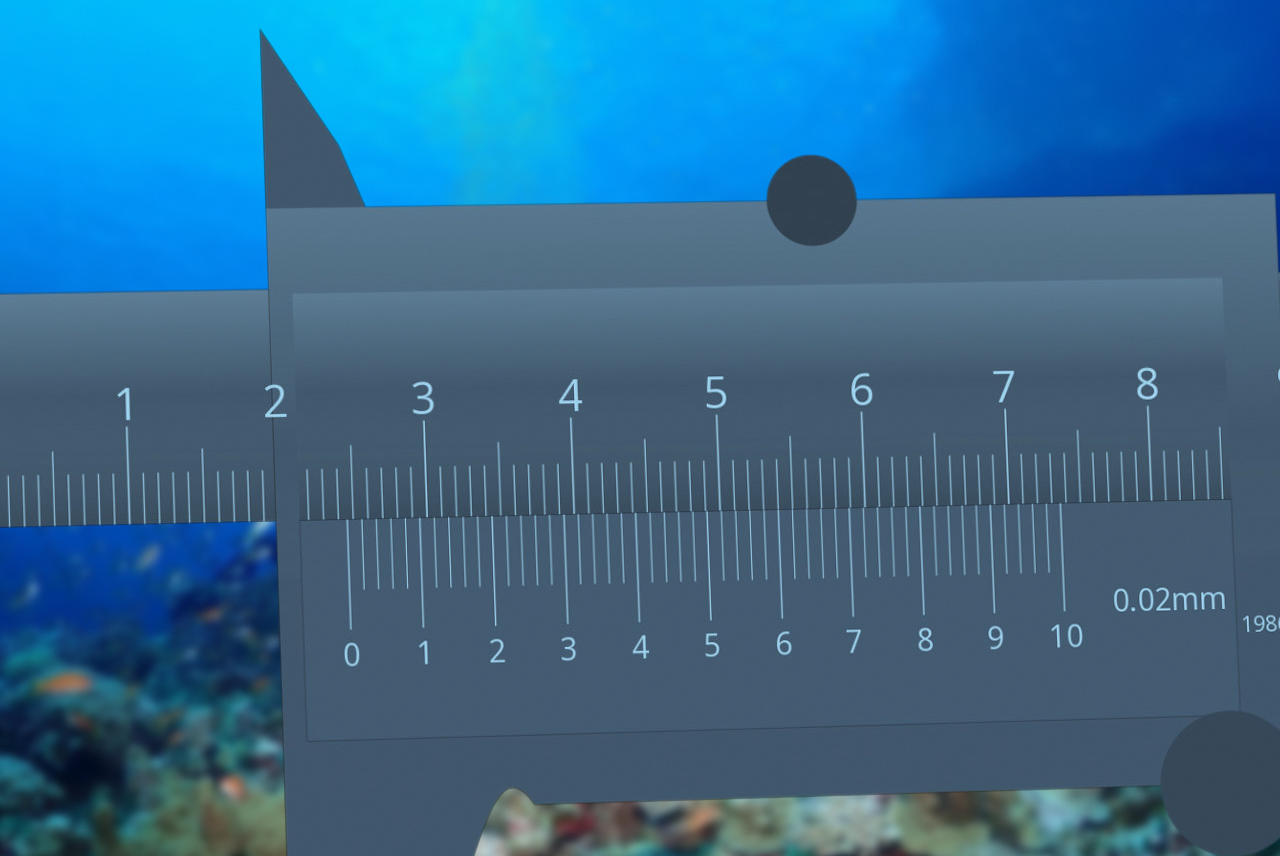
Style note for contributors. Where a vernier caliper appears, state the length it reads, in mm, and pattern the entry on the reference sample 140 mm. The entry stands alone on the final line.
24.6 mm
